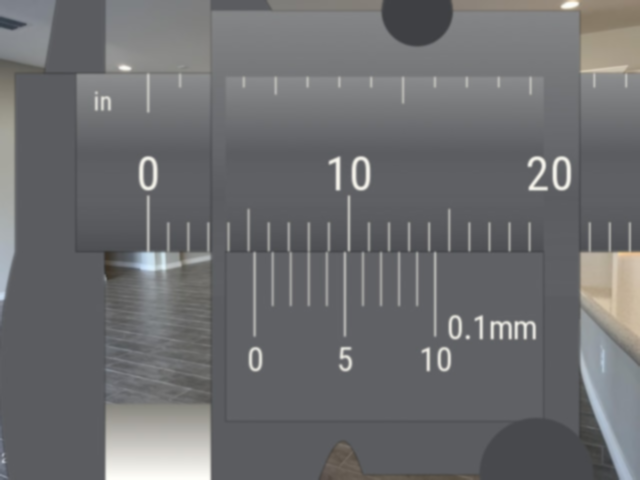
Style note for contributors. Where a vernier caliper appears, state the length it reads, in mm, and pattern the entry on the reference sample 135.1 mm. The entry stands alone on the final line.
5.3 mm
